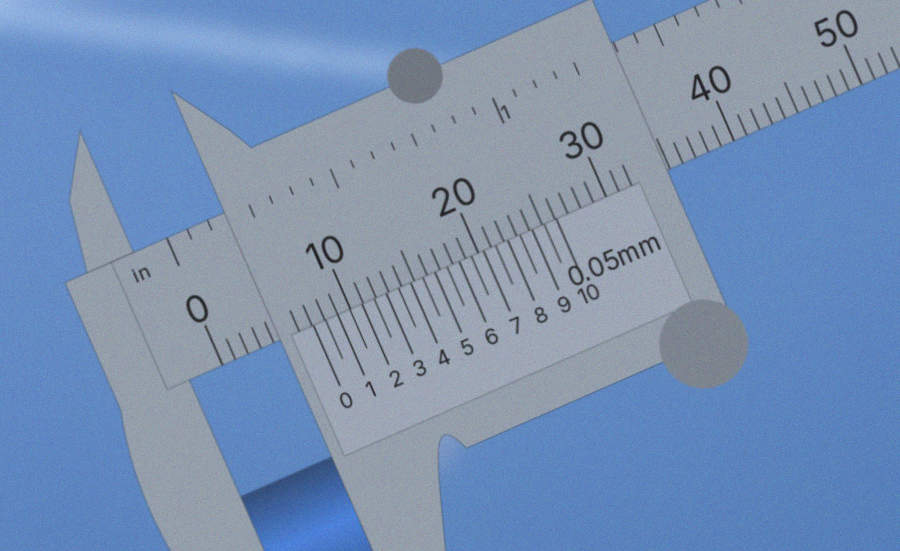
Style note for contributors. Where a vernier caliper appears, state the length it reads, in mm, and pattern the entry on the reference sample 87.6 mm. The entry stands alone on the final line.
7.1 mm
